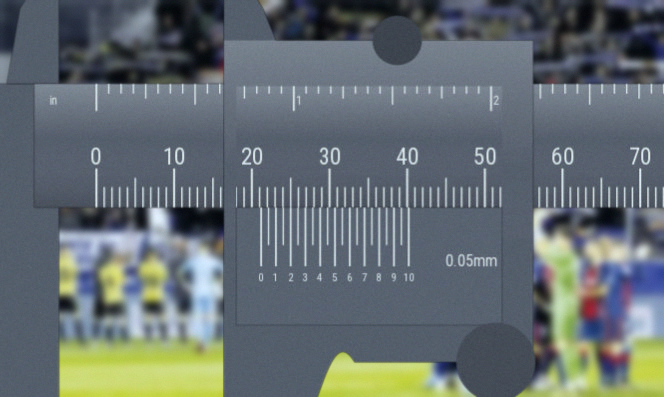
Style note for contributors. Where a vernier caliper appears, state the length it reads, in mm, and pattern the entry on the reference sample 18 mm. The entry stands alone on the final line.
21.2 mm
